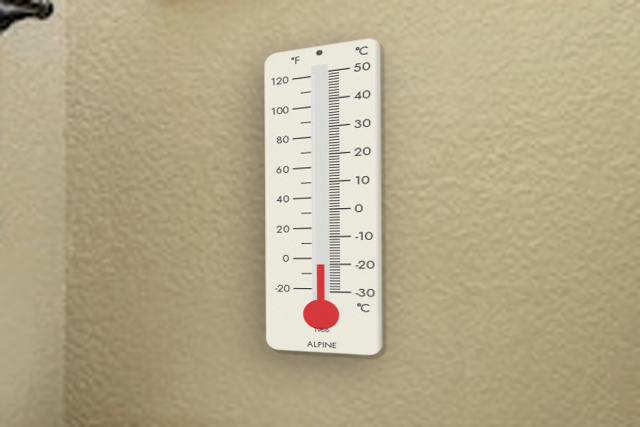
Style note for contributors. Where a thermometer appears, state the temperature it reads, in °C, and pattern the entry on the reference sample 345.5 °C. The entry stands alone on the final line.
-20 °C
